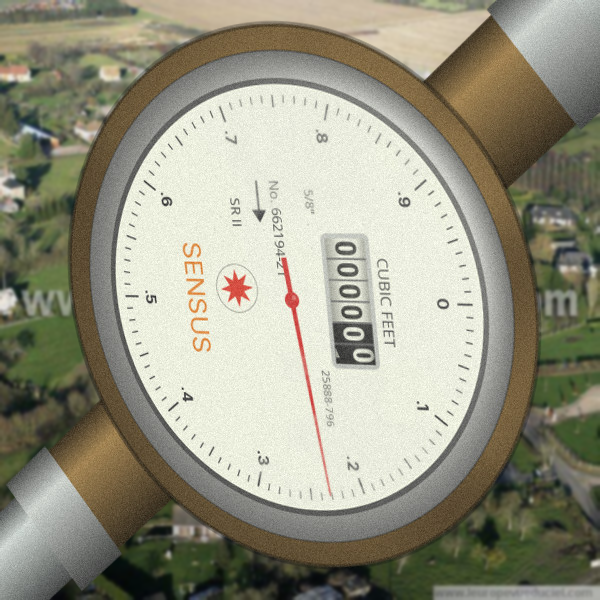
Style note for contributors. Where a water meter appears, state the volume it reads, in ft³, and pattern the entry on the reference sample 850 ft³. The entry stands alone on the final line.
0.23 ft³
